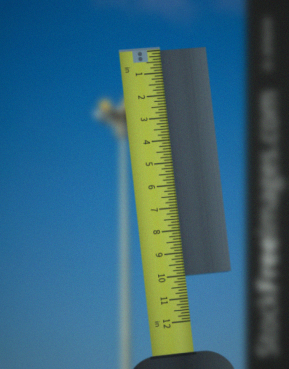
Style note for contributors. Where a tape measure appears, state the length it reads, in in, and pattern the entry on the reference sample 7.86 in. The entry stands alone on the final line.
10 in
